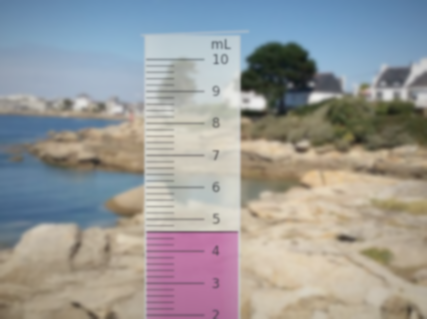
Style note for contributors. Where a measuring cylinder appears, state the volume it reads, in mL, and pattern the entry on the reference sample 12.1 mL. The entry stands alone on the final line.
4.6 mL
